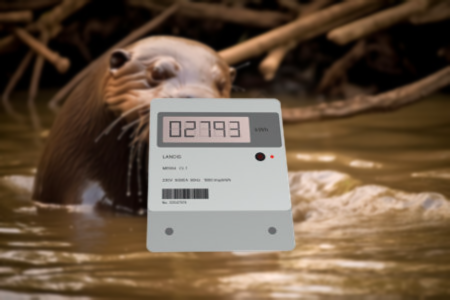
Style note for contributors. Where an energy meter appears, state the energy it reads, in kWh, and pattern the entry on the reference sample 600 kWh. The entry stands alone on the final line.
2793 kWh
